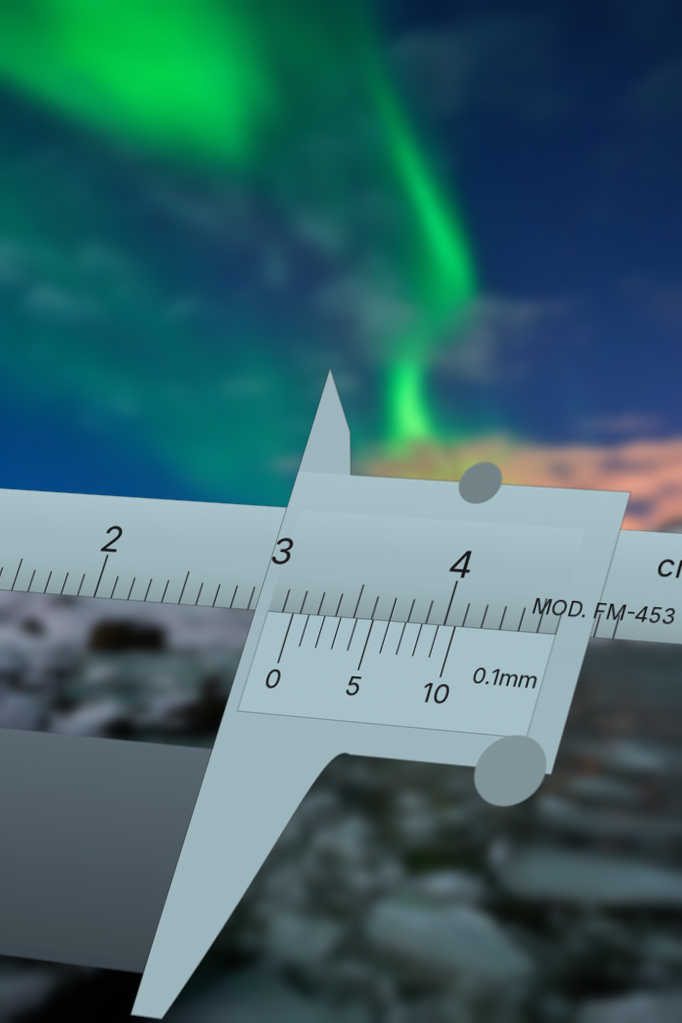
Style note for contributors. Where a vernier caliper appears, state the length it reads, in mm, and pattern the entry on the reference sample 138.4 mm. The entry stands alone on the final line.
31.6 mm
